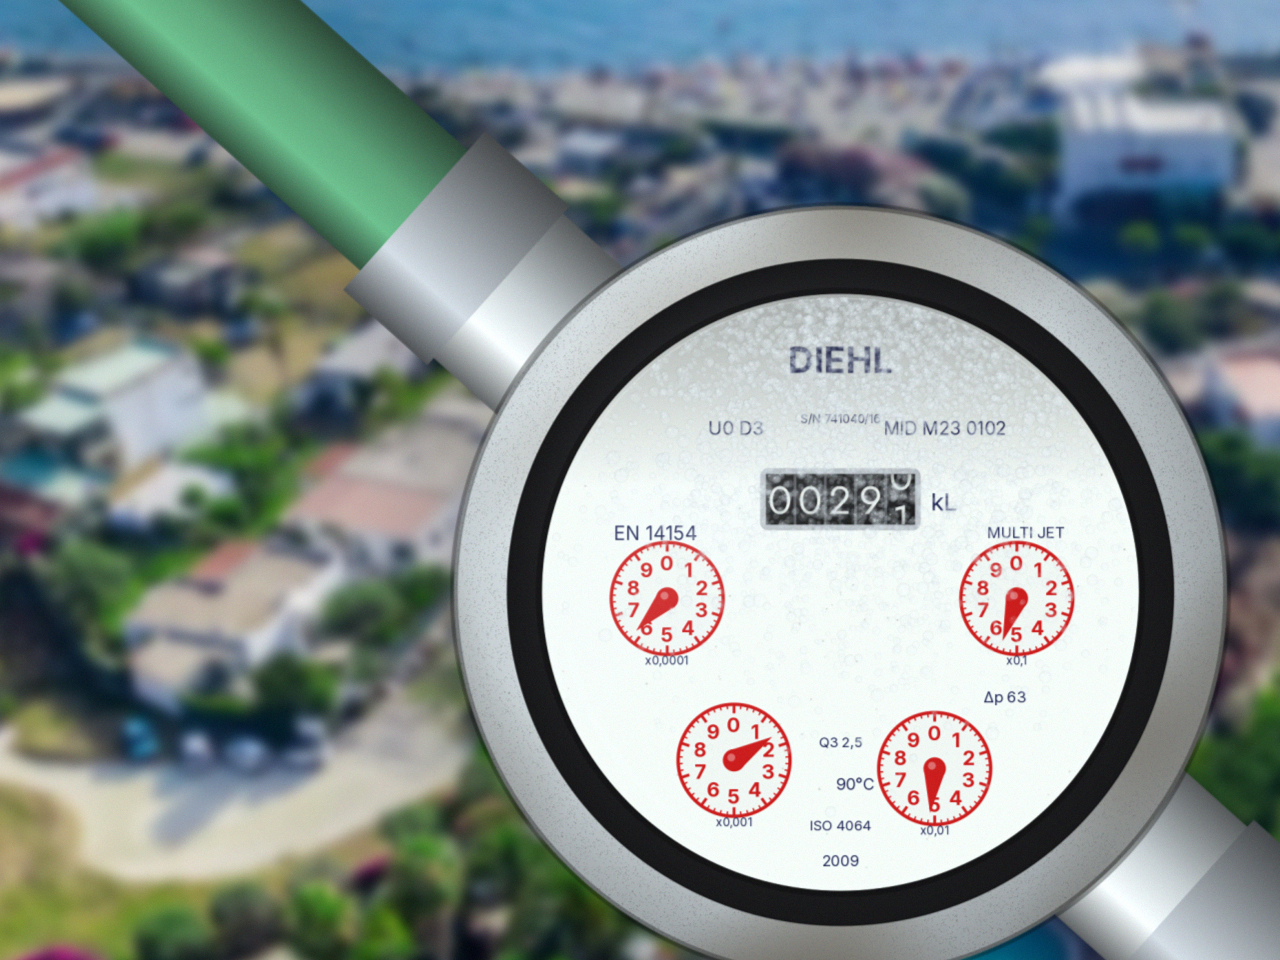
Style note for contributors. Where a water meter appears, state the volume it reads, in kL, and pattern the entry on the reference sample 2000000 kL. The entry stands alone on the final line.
290.5516 kL
